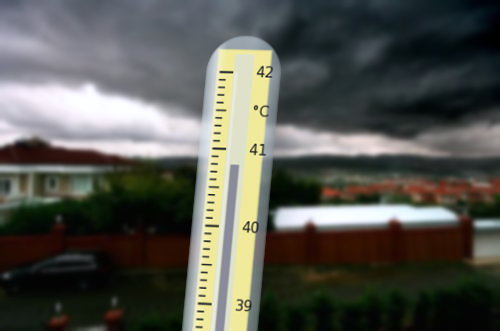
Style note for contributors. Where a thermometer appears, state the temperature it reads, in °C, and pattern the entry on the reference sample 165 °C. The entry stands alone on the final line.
40.8 °C
